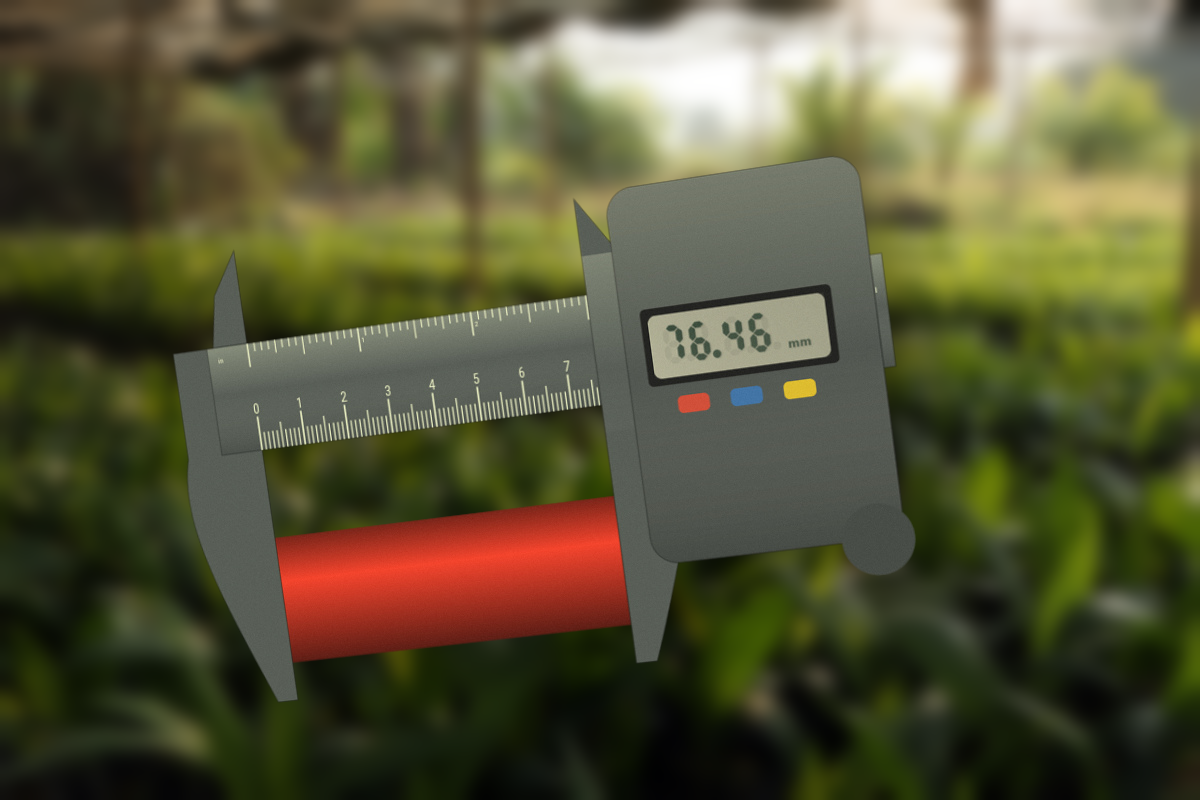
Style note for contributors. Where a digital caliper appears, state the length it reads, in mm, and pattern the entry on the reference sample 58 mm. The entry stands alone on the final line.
76.46 mm
